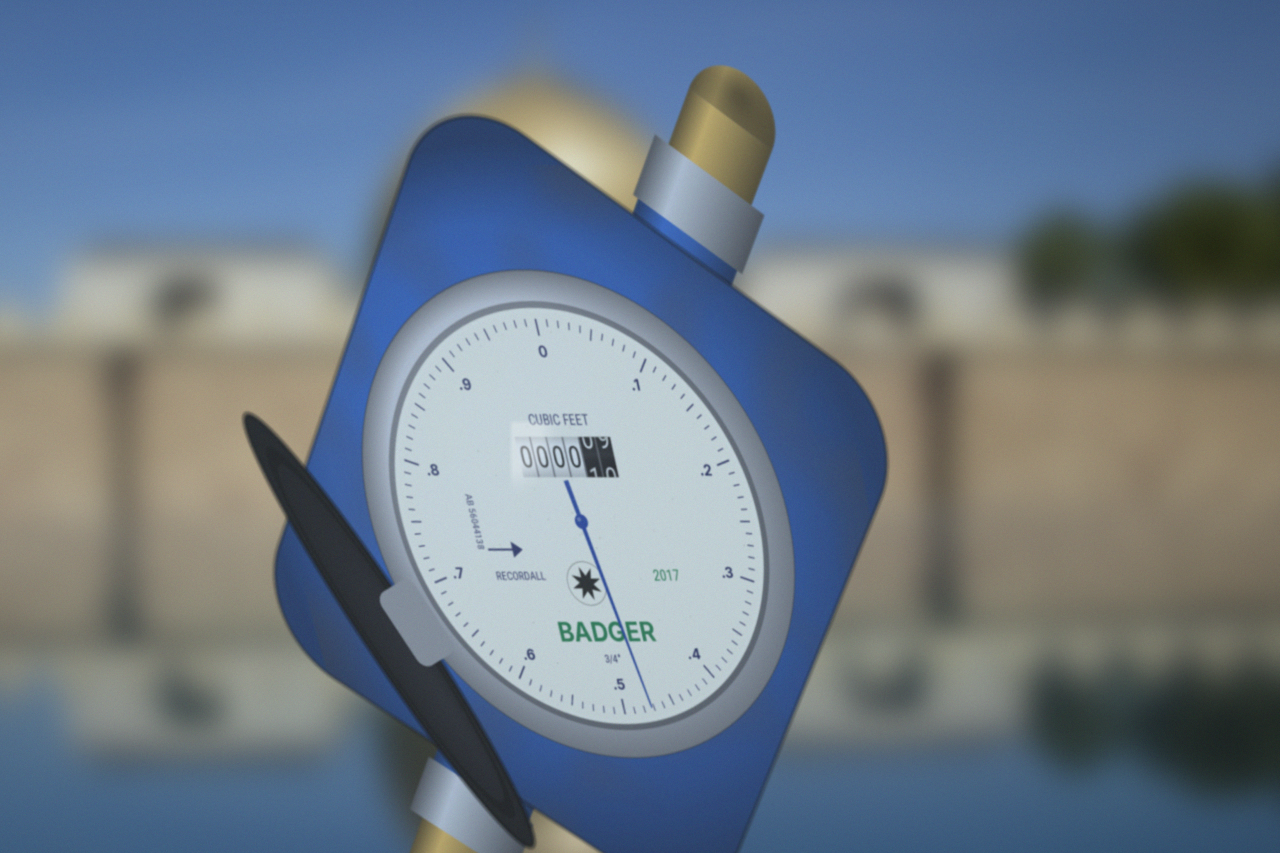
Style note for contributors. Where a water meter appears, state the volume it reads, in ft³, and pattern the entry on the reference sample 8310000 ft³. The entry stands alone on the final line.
9.47 ft³
